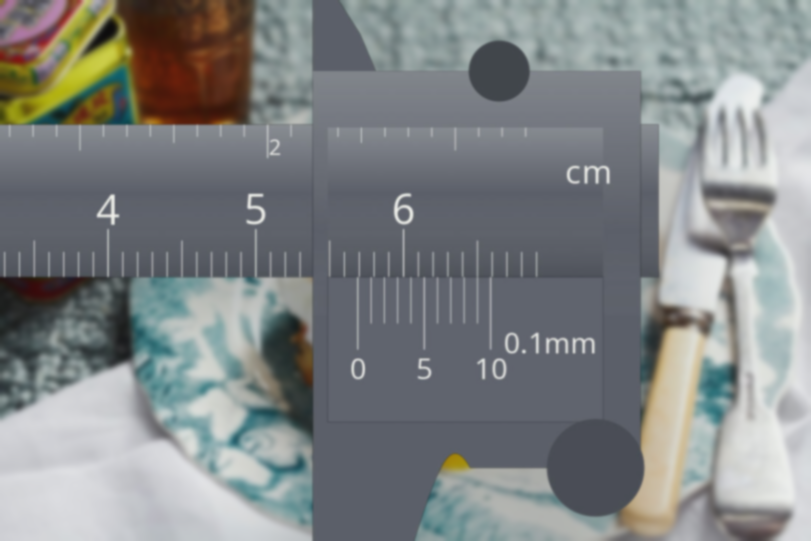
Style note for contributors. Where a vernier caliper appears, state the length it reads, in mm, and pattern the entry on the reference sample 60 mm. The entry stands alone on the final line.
56.9 mm
